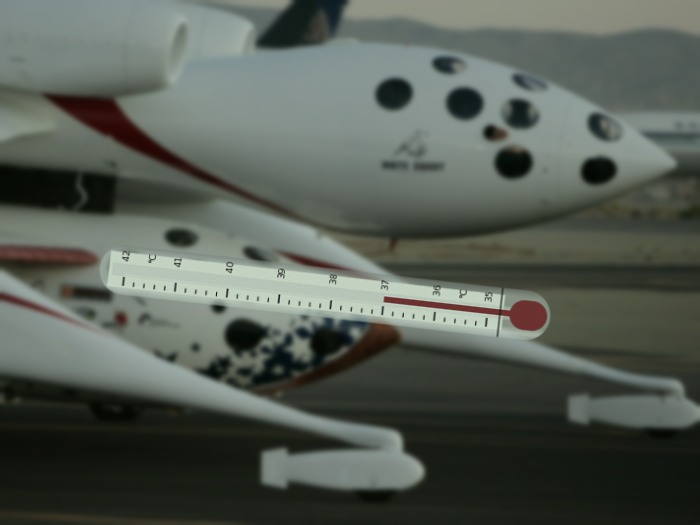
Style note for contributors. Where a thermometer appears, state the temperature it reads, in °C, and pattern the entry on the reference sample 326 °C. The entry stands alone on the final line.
37 °C
